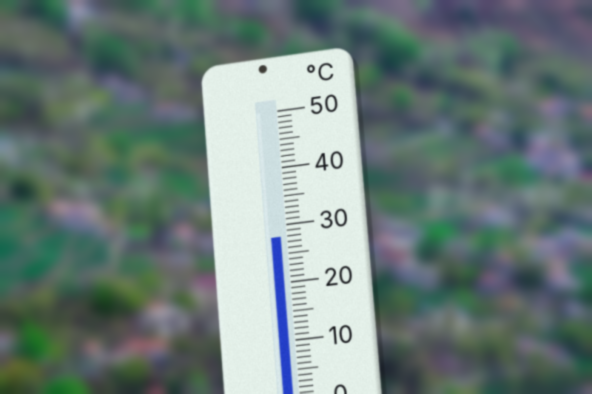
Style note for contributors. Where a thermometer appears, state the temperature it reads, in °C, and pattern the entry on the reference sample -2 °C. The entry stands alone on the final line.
28 °C
